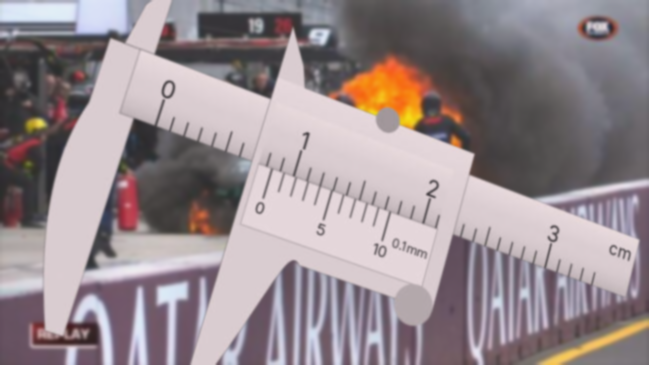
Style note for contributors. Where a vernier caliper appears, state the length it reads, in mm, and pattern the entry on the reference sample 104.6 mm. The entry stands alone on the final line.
8.4 mm
